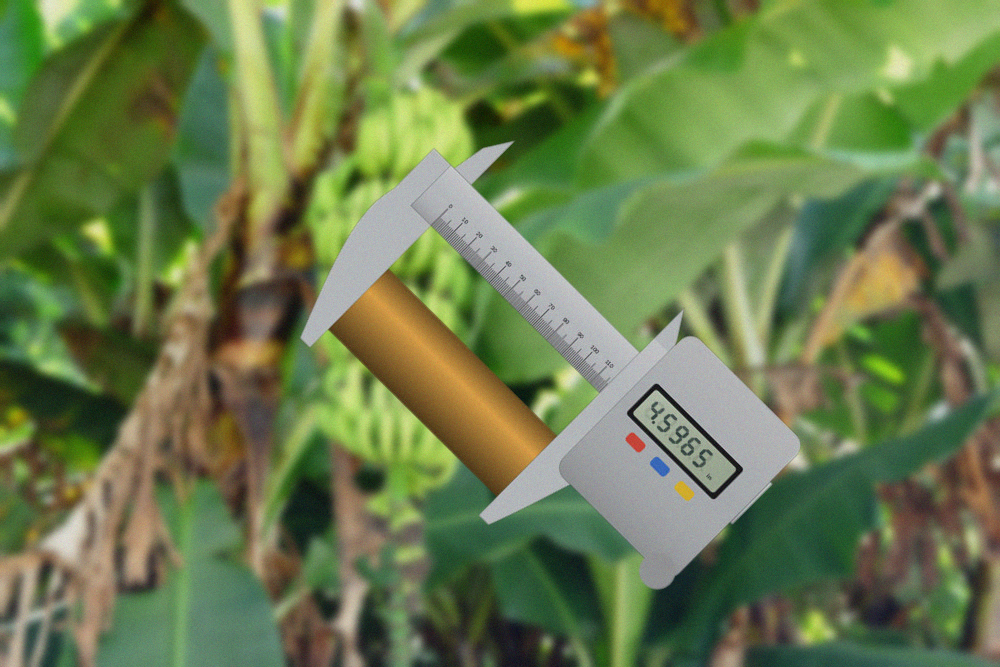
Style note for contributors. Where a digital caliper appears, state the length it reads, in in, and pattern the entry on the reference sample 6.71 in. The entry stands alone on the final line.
4.5965 in
